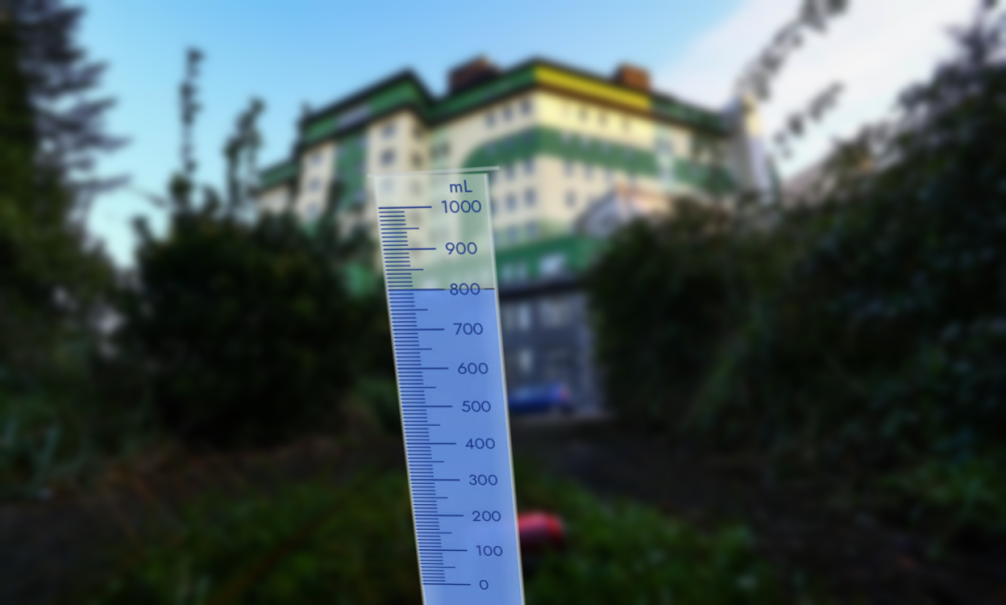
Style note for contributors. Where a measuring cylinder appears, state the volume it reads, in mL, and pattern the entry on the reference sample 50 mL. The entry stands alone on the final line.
800 mL
